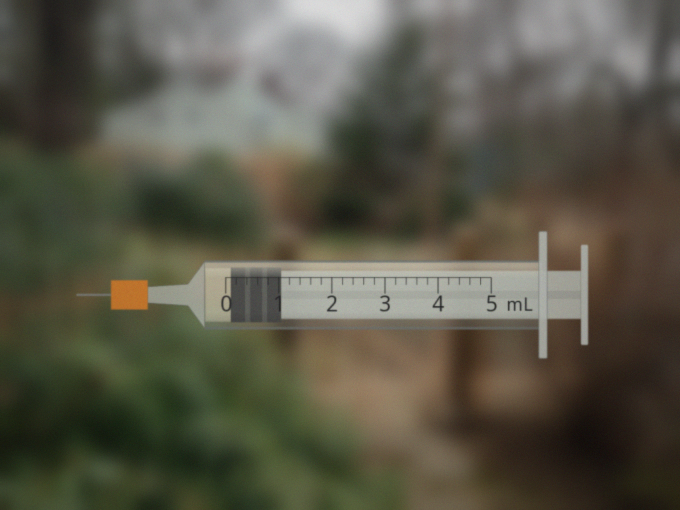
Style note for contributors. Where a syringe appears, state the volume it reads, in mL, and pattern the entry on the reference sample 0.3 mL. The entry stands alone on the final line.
0.1 mL
